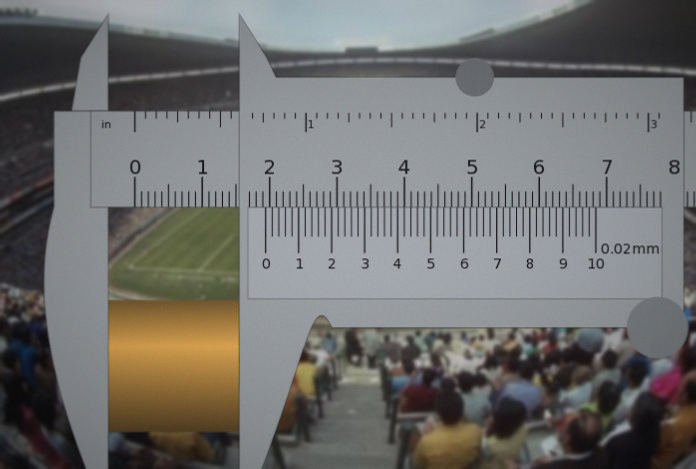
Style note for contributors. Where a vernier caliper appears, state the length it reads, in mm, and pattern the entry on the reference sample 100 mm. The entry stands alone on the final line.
19.4 mm
